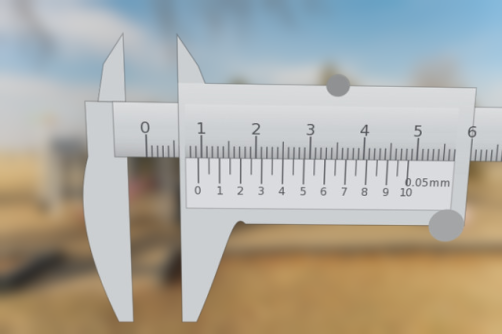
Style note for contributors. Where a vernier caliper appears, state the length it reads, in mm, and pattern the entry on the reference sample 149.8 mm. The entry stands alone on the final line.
9.4 mm
